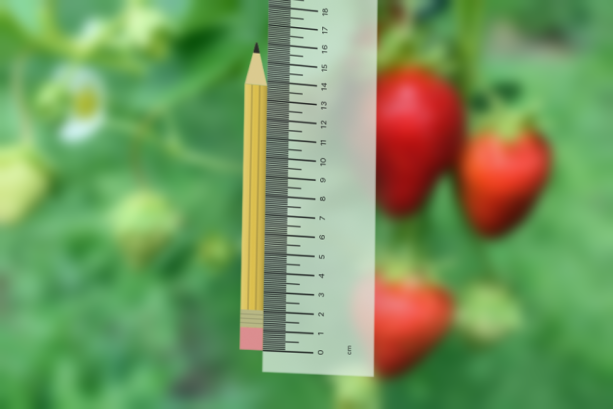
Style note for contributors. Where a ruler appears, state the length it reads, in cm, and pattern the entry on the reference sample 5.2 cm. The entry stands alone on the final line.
16 cm
